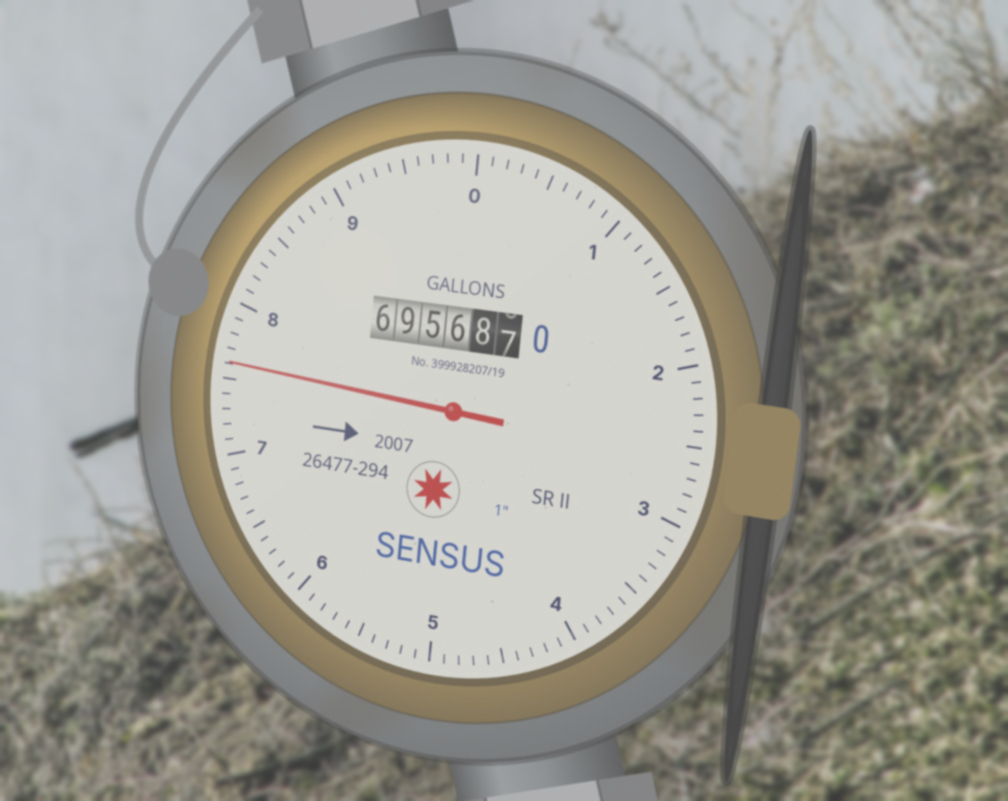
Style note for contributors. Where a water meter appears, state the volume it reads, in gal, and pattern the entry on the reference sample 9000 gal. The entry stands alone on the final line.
6956867.6 gal
